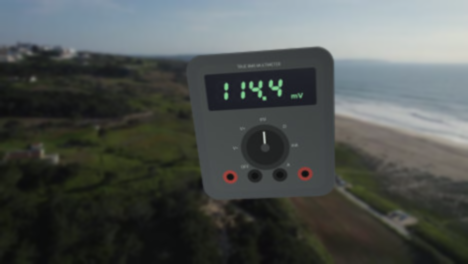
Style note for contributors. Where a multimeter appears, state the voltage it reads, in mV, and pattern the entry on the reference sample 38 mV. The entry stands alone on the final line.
114.4 mV
